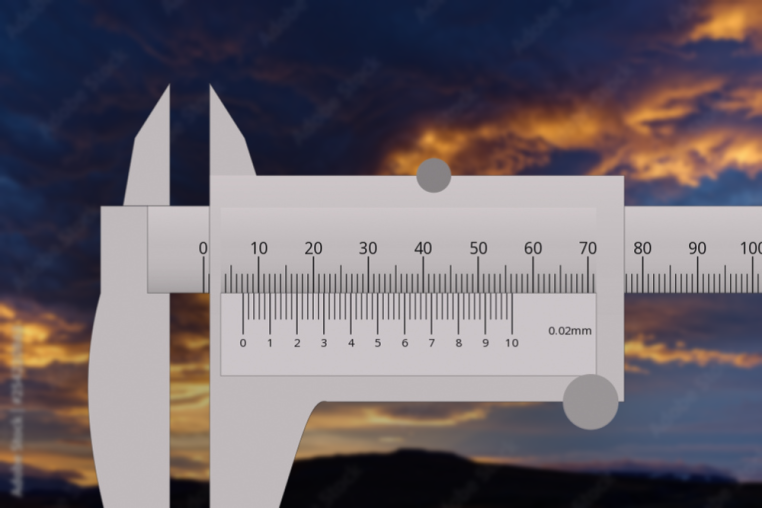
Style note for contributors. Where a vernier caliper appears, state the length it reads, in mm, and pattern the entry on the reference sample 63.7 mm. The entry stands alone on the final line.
7.2 mm
